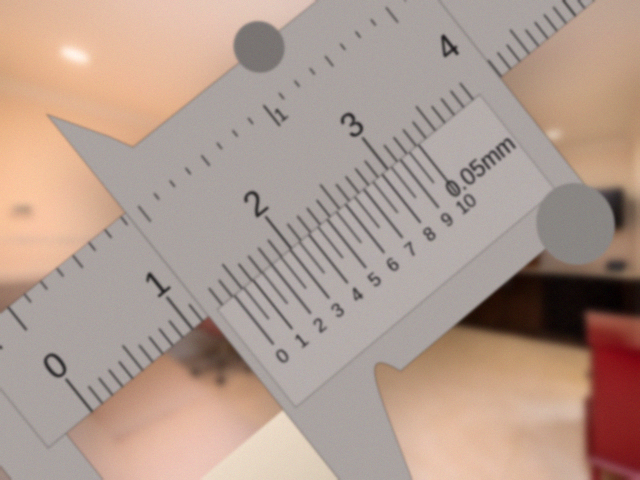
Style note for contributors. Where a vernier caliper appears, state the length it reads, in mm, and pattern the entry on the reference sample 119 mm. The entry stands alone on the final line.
14.2 mm
